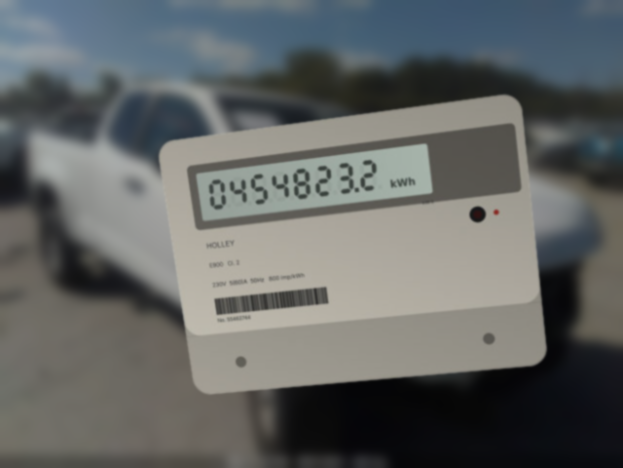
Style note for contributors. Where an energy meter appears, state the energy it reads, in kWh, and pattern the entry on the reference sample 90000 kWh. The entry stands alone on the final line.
454823.2 kWh
